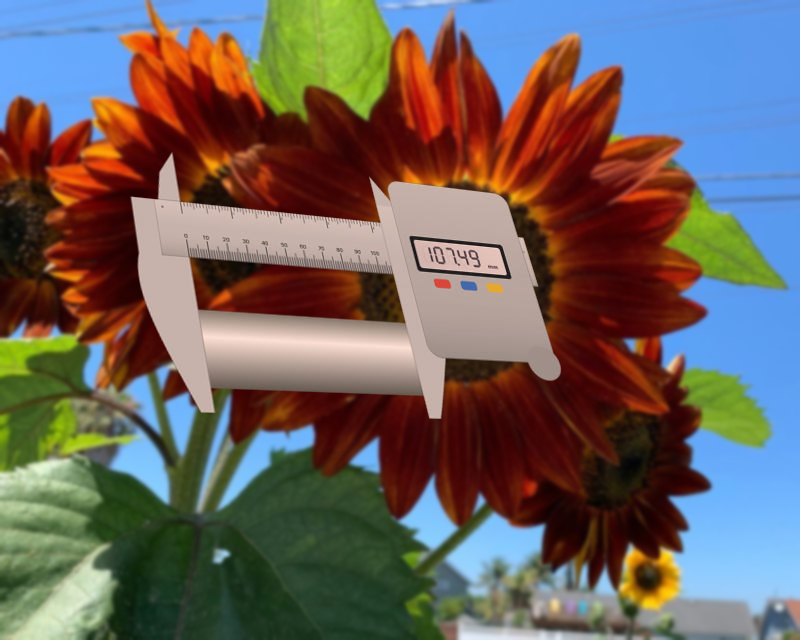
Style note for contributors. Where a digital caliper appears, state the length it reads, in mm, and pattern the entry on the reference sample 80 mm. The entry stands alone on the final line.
107.49 mm
